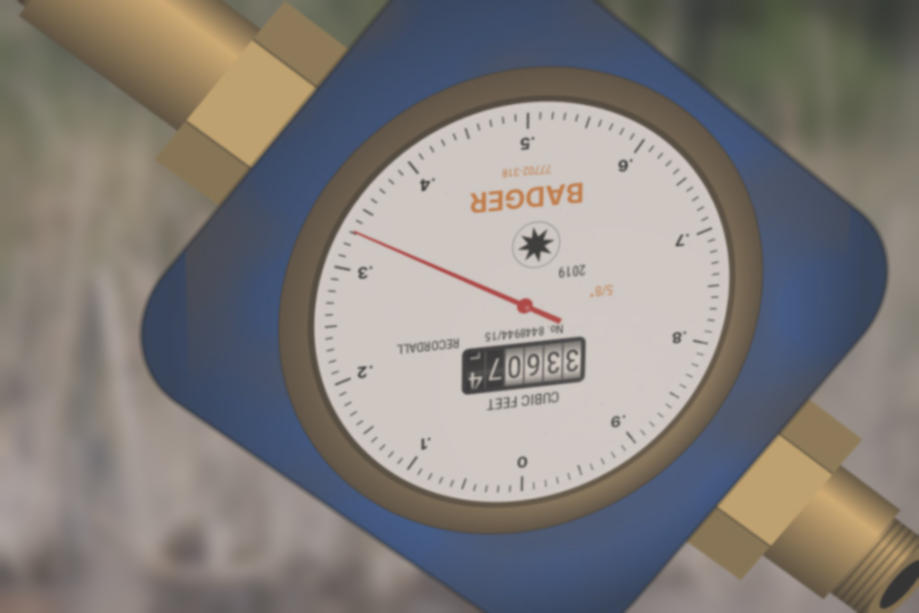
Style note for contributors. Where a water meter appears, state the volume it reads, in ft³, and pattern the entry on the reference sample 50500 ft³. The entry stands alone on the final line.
336074.33 ft³
